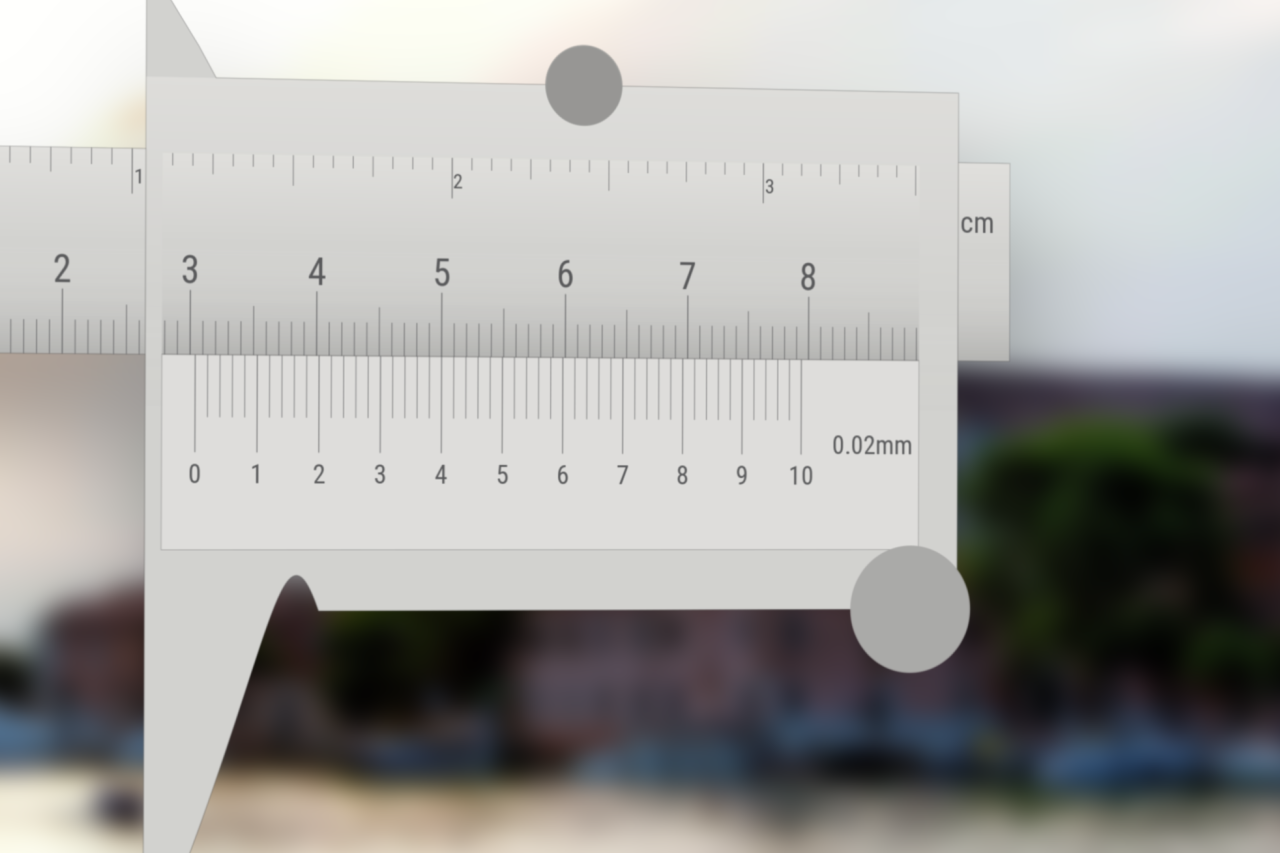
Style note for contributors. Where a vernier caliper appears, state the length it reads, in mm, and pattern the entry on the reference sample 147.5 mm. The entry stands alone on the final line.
30.4 mm
